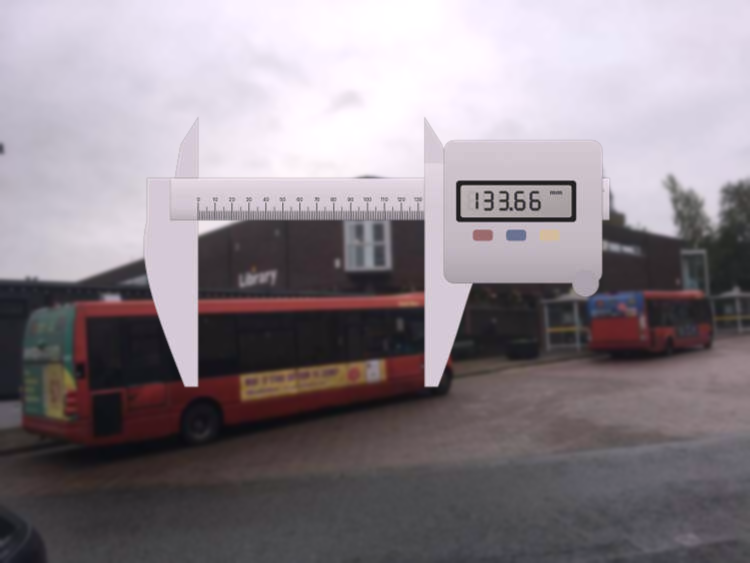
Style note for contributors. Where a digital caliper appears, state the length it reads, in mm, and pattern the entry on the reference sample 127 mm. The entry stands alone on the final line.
133.66 mm
